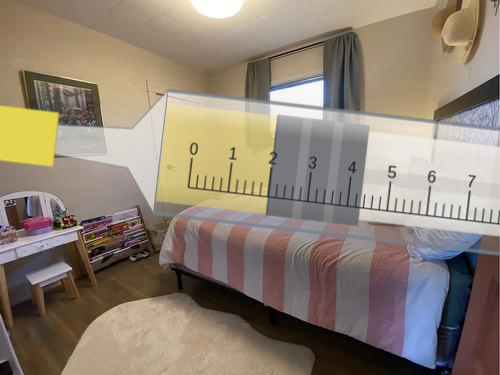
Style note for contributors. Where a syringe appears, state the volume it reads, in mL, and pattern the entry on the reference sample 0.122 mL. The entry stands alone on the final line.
2 mL
